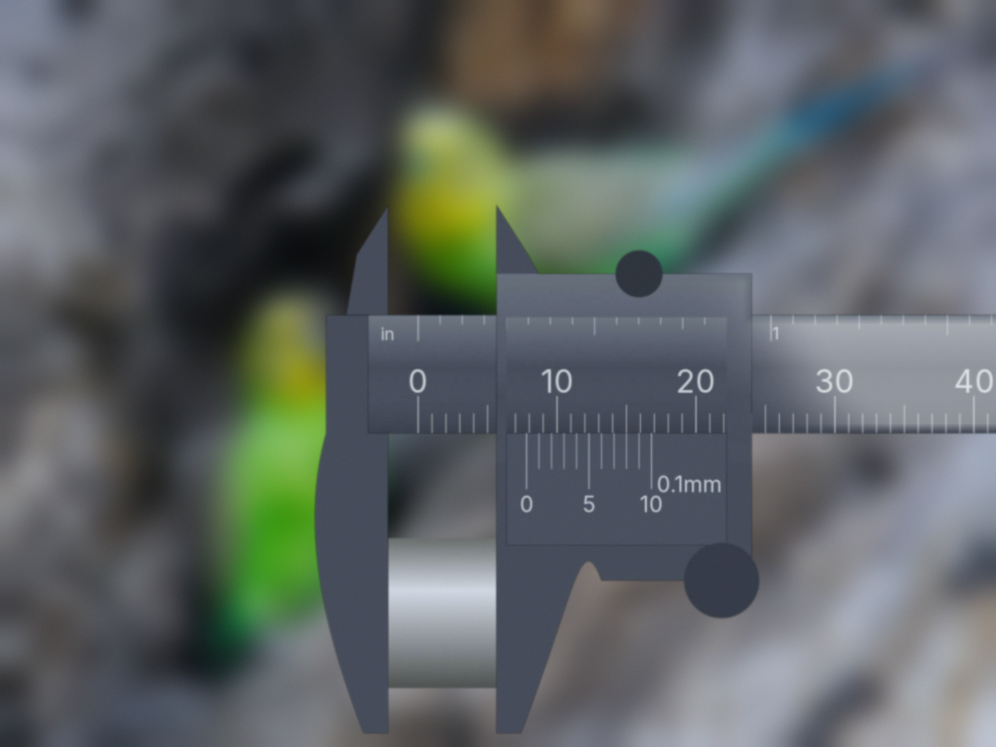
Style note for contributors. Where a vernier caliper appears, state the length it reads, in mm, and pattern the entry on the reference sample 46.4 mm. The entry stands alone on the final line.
7.8 mm
